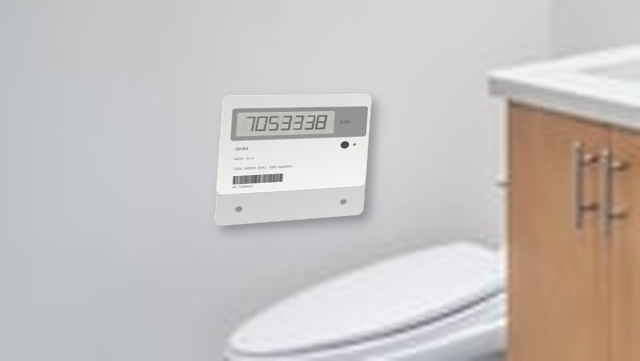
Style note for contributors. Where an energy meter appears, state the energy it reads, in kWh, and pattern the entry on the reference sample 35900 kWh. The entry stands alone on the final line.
7053338 kWh
